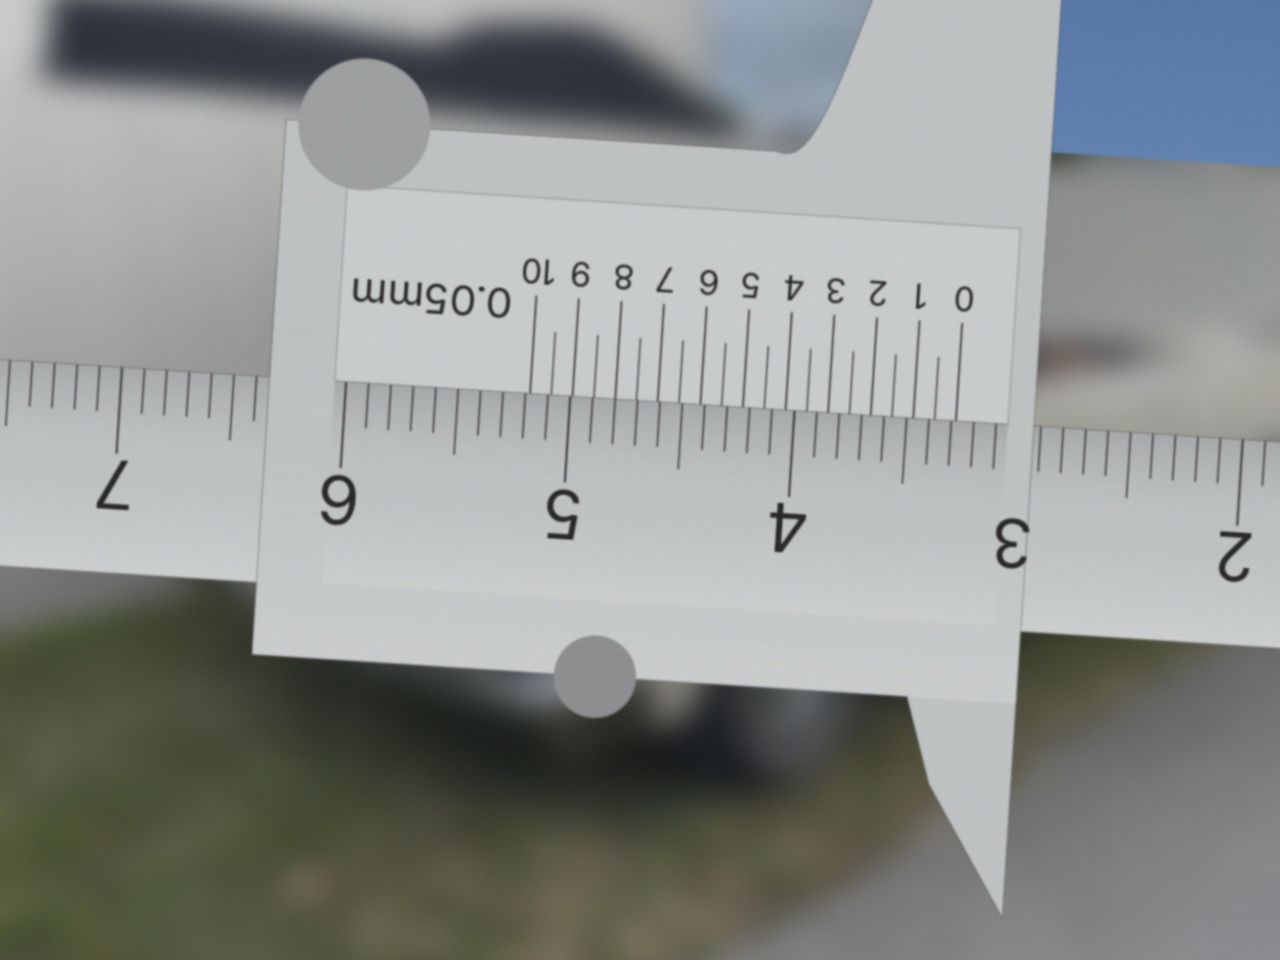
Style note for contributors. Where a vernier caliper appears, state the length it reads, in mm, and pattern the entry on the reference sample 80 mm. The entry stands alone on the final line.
32.8 mm
